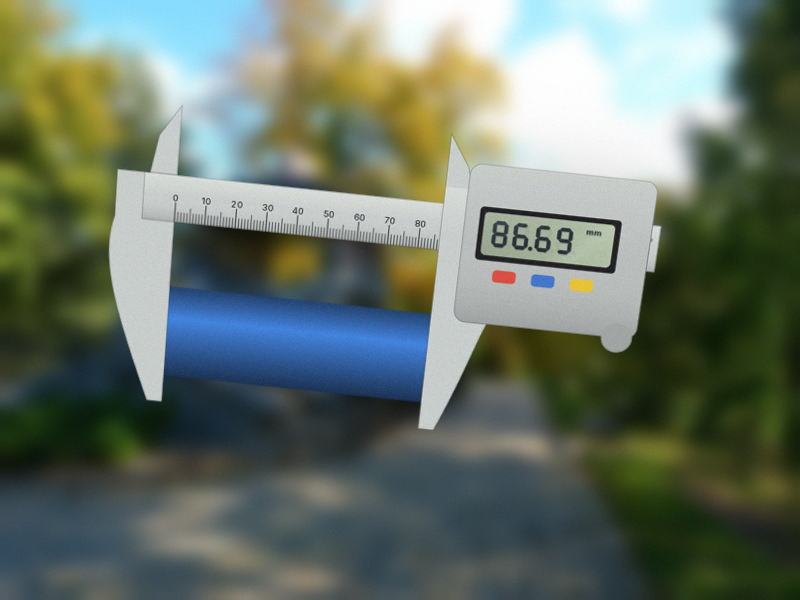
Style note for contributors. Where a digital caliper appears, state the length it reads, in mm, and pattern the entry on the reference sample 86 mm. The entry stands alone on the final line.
86.69 mm
